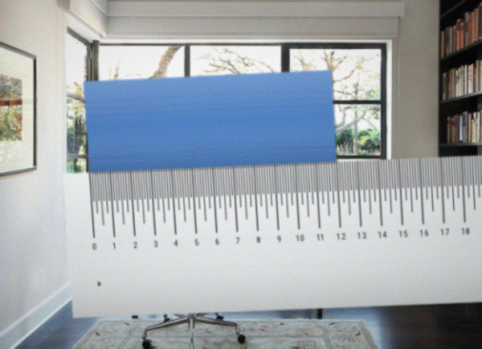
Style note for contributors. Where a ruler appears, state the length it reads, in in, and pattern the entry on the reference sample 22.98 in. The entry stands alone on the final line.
12 in
